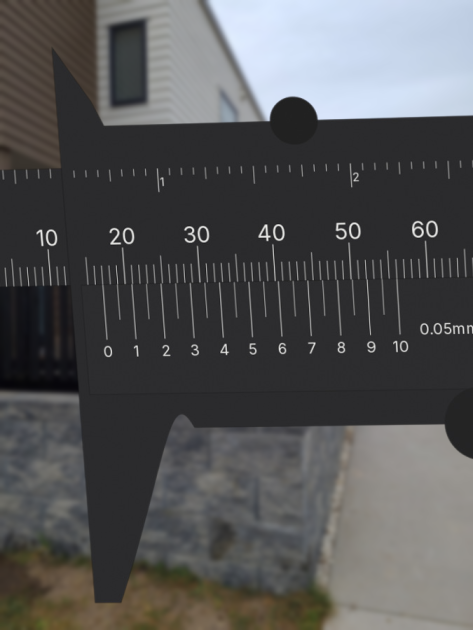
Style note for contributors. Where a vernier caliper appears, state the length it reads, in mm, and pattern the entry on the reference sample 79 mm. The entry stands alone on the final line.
17.0 mm
